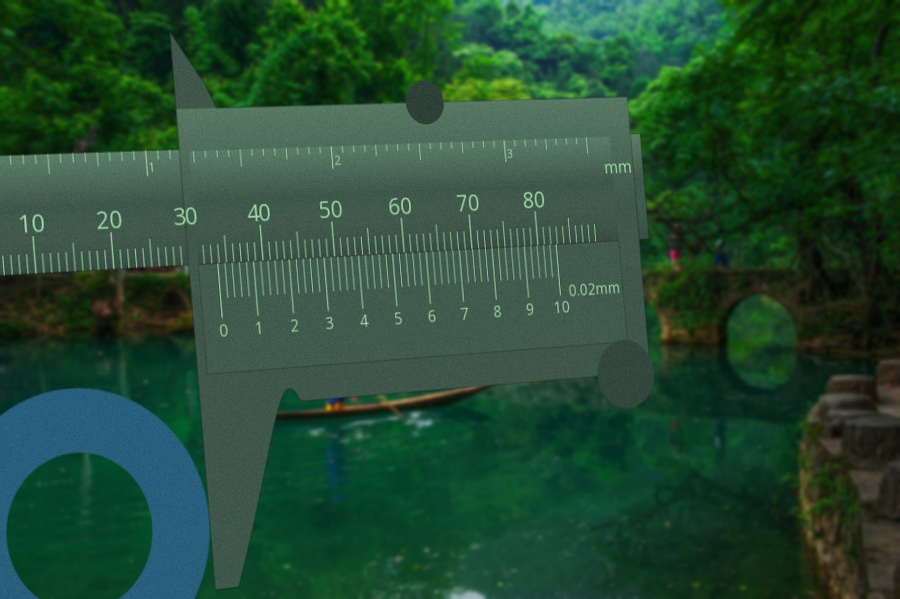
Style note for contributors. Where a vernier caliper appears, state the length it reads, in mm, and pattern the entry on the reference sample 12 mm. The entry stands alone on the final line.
33.8 mm
